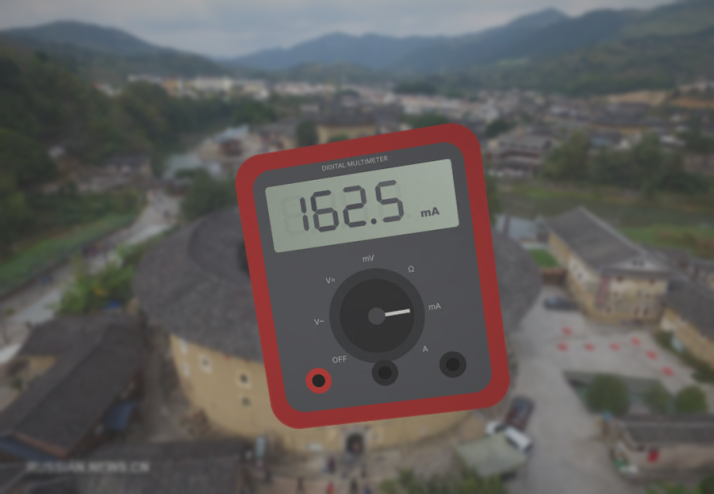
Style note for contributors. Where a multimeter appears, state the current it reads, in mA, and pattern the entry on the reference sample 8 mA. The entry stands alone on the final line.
162.5 mA
